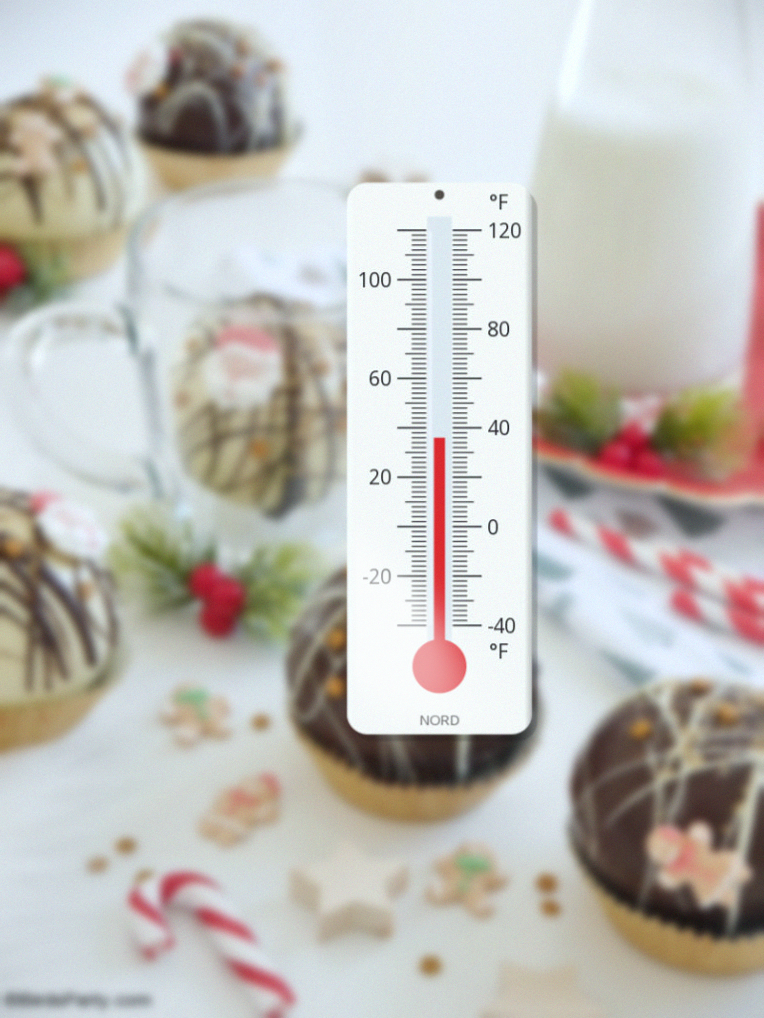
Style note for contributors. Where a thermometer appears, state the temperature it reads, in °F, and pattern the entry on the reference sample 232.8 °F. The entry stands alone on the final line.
36 °F
